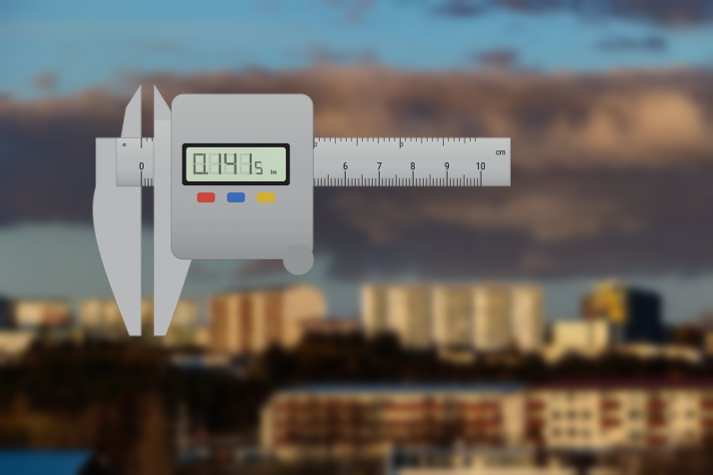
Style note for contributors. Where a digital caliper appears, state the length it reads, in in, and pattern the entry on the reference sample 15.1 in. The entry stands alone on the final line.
0.1415 in
